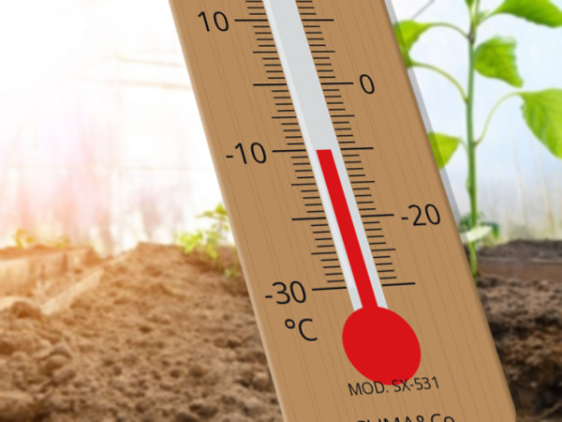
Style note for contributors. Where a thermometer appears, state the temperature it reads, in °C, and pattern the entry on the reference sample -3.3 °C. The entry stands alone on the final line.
-10 °C
